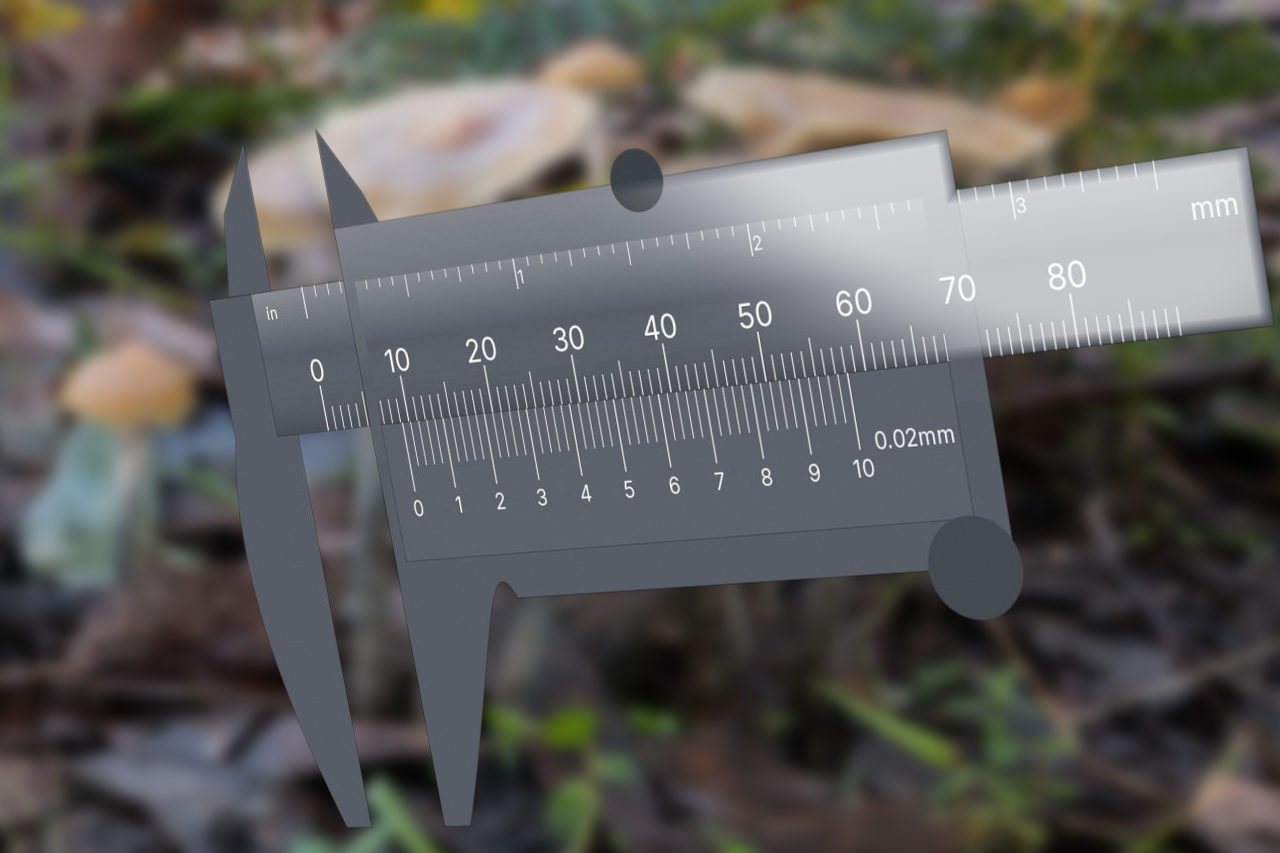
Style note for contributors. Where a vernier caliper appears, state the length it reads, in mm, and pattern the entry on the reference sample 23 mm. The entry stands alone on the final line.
9.2 mm
